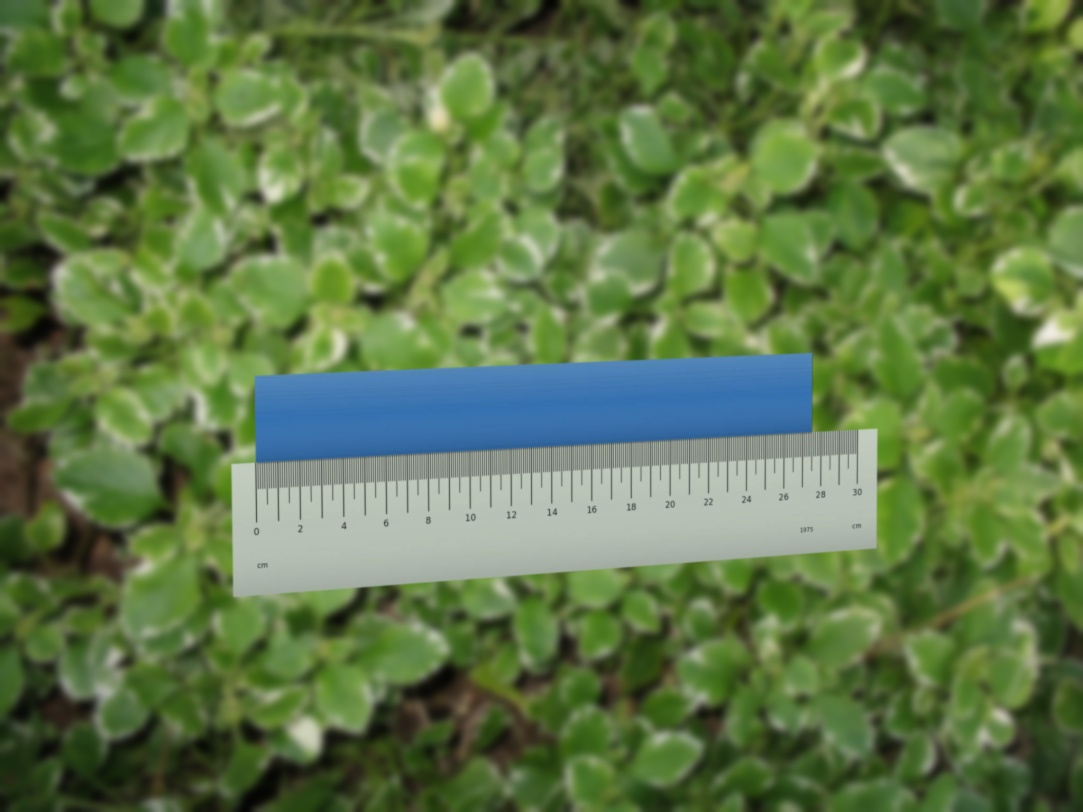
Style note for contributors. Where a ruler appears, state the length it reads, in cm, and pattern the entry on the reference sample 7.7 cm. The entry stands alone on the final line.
27.5 cm
